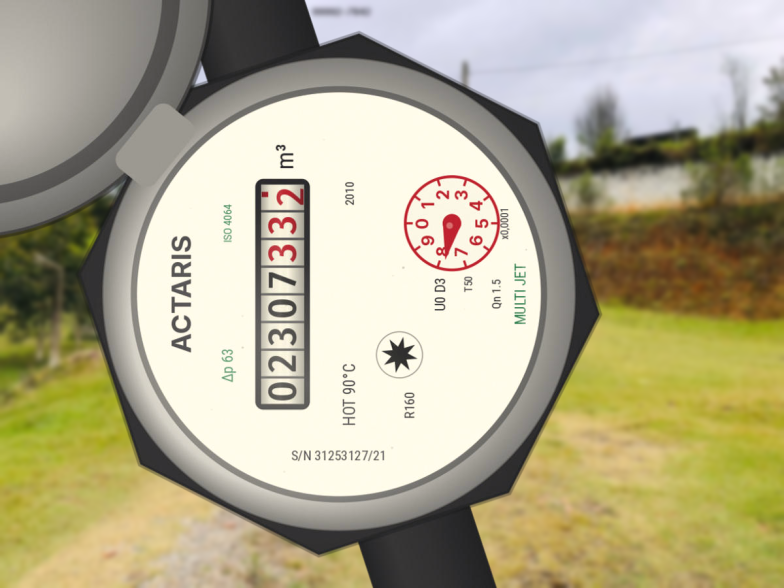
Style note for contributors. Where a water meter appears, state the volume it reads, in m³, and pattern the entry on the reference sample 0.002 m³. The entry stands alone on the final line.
2307.3317 m³
